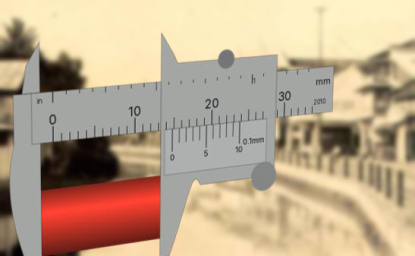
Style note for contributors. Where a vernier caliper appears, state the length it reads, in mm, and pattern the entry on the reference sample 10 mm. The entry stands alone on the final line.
14.8 mm
